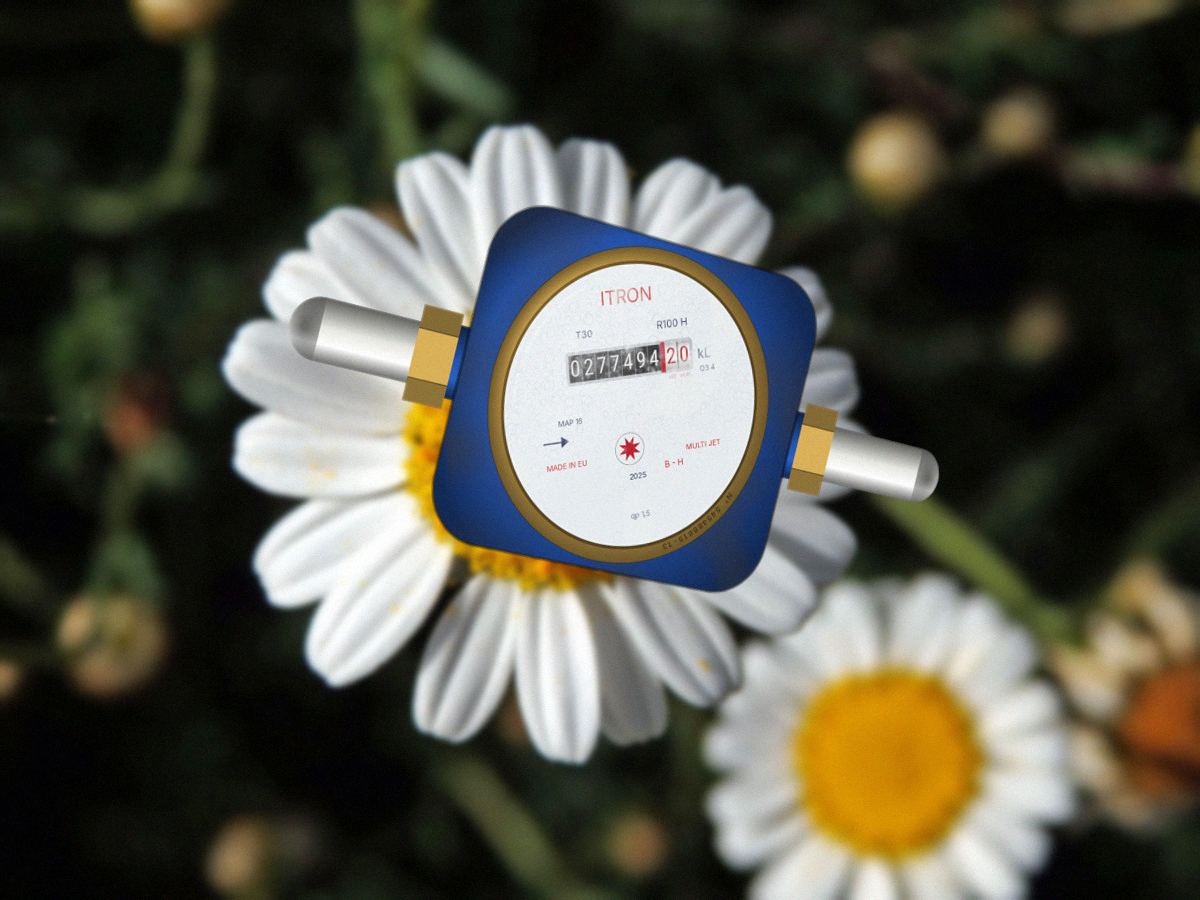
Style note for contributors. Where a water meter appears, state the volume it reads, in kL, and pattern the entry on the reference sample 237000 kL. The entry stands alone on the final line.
277494.20 kL
